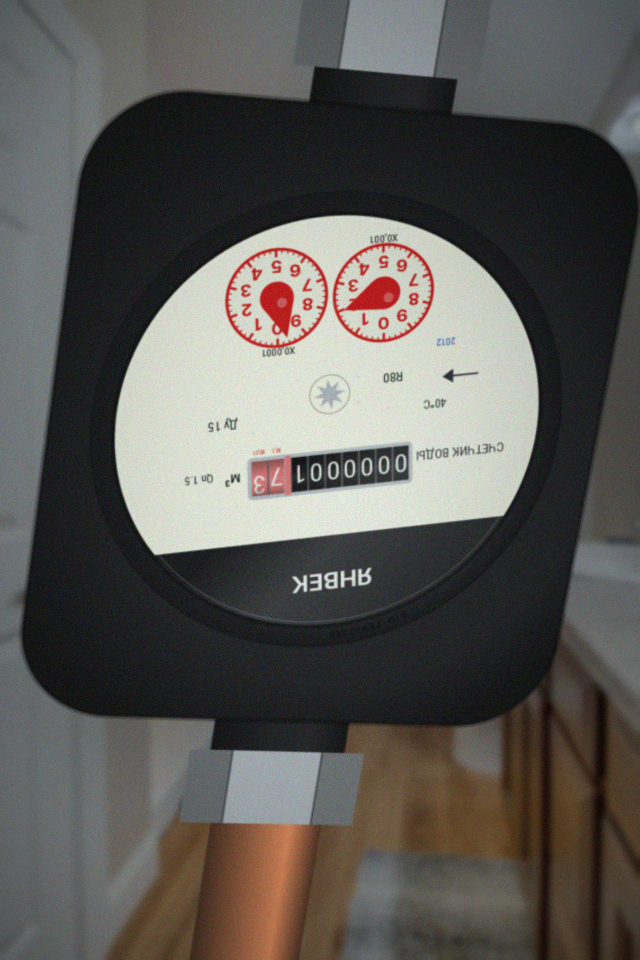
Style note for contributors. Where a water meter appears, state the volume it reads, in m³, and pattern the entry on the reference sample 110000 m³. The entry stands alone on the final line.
1.7319 m³
